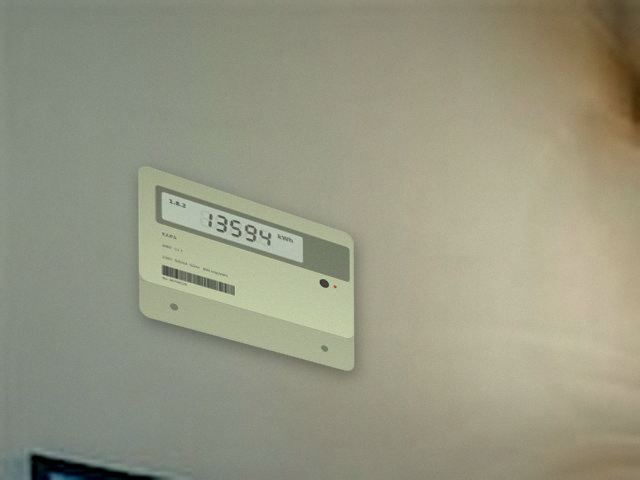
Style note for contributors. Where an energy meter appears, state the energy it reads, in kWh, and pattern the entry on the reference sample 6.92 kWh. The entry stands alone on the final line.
13594 kWh
